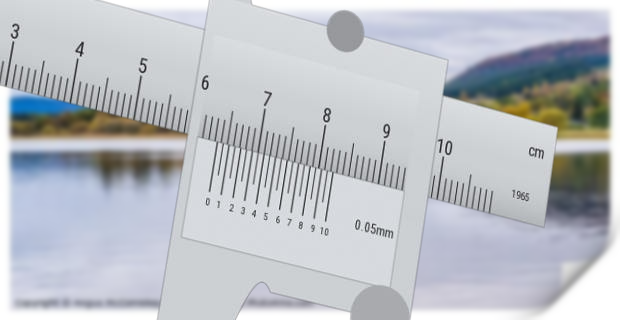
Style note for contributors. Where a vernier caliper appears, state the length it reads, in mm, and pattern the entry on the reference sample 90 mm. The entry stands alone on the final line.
63.4 mm
